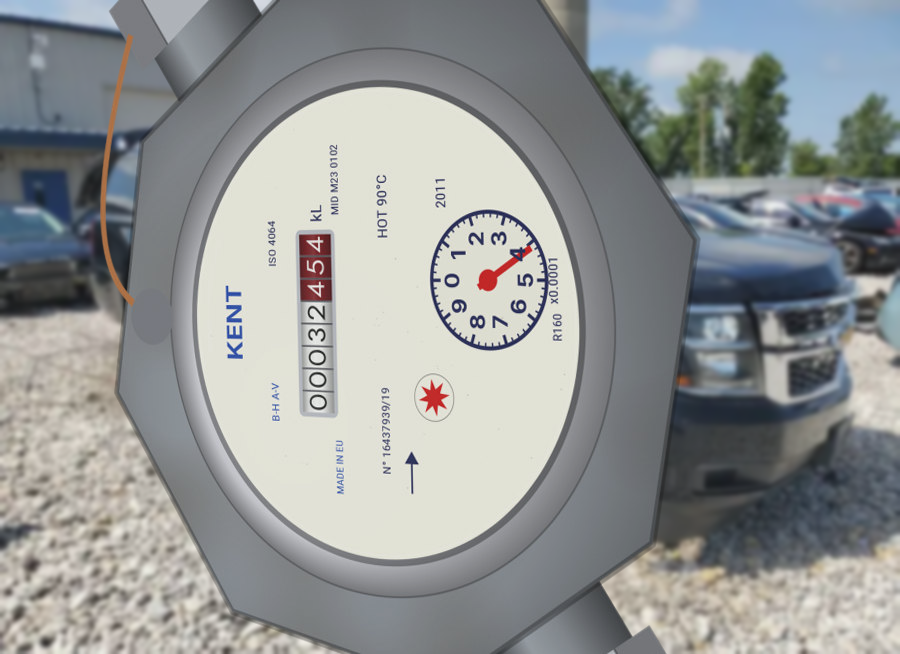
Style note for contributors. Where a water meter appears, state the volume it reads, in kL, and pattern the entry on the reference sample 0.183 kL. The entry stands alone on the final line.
32.4544 kL
